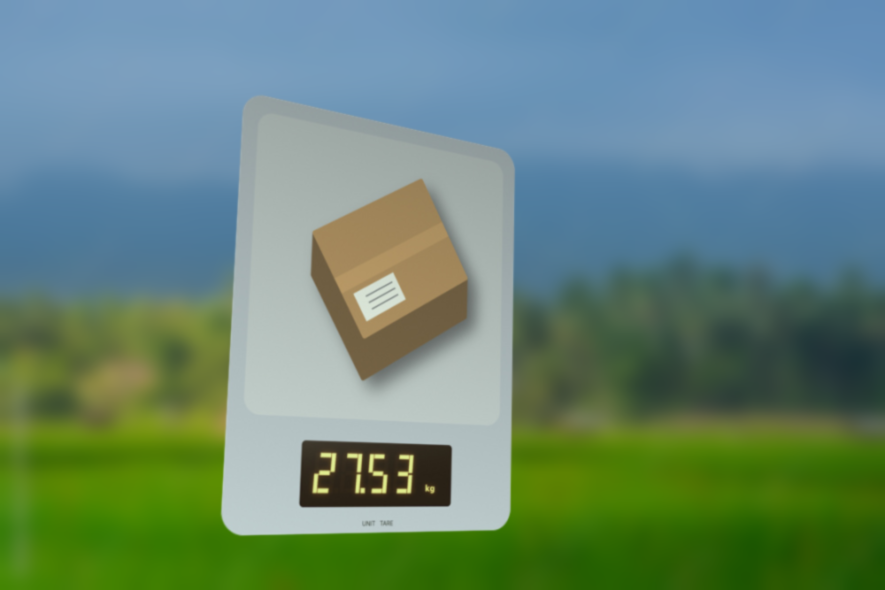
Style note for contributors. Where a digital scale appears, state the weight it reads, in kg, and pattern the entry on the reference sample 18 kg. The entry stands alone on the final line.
27.53 kg
